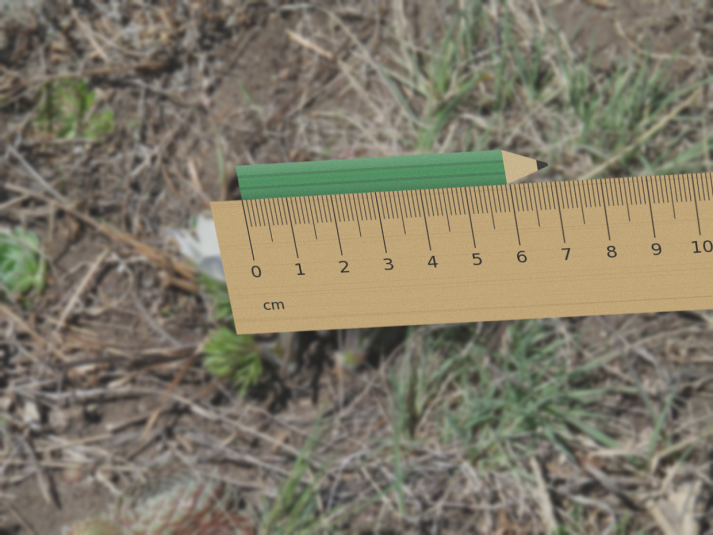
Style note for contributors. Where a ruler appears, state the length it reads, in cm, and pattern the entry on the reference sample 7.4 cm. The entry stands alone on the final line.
6.9 cm
